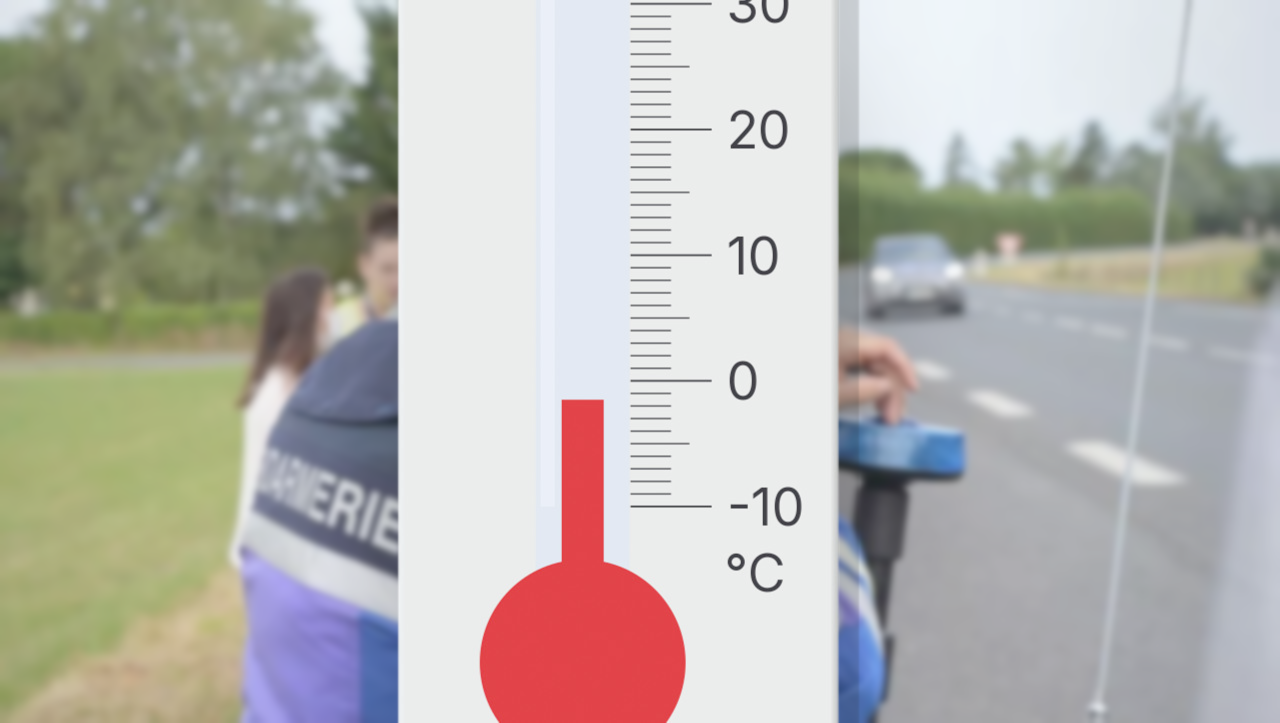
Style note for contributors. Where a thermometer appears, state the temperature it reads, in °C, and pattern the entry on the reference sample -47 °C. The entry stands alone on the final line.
-1.5 °C
